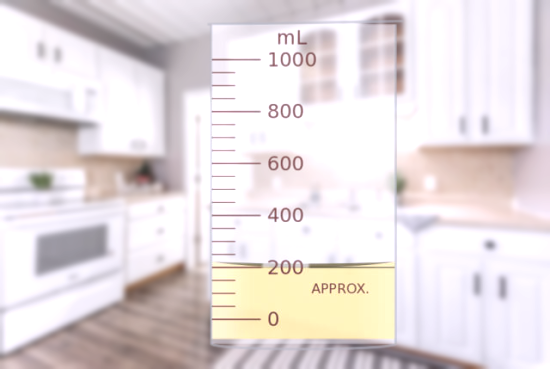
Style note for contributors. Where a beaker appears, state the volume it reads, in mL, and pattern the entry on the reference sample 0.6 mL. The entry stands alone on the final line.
200 mL
